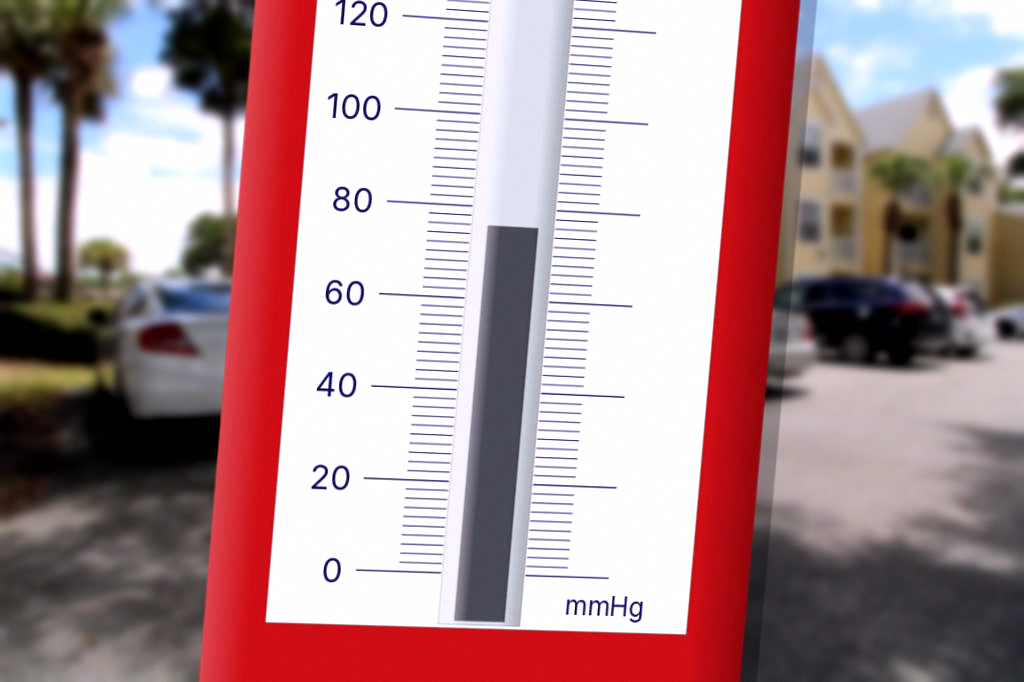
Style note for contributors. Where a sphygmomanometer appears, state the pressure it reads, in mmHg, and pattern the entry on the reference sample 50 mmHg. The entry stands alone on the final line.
76 mmHg
